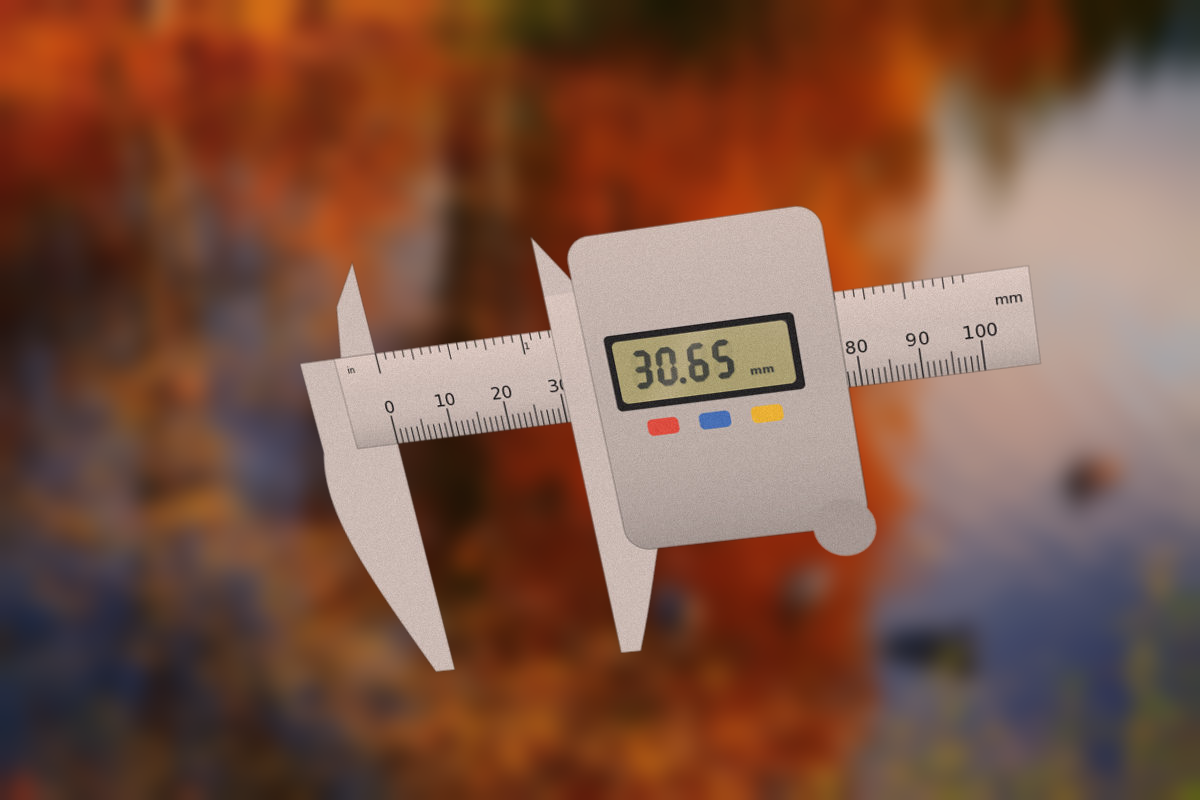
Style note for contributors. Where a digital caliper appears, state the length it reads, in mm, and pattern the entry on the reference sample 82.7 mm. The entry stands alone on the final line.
30.65 mm
